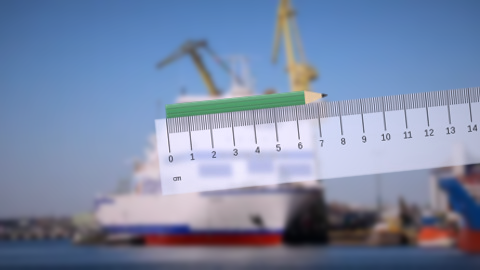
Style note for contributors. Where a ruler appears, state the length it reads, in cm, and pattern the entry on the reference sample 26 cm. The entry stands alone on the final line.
7.5 cm
